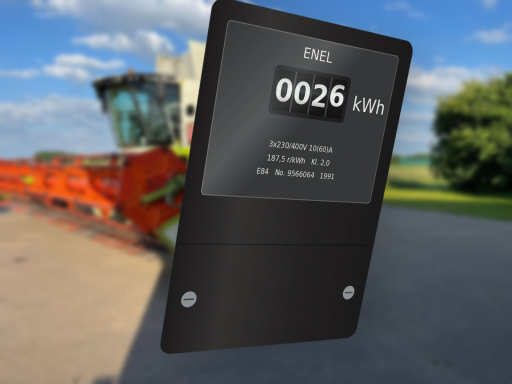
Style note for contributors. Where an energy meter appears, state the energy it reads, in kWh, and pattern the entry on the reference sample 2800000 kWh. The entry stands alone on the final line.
26 kWh
